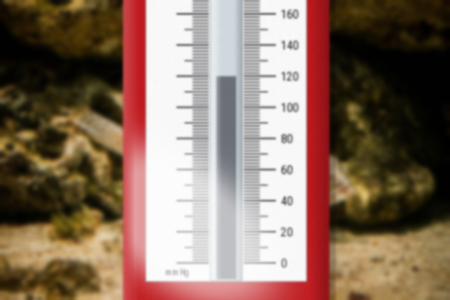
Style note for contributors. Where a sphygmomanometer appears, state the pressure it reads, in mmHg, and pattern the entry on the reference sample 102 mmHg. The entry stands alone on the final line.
120 mmHg
